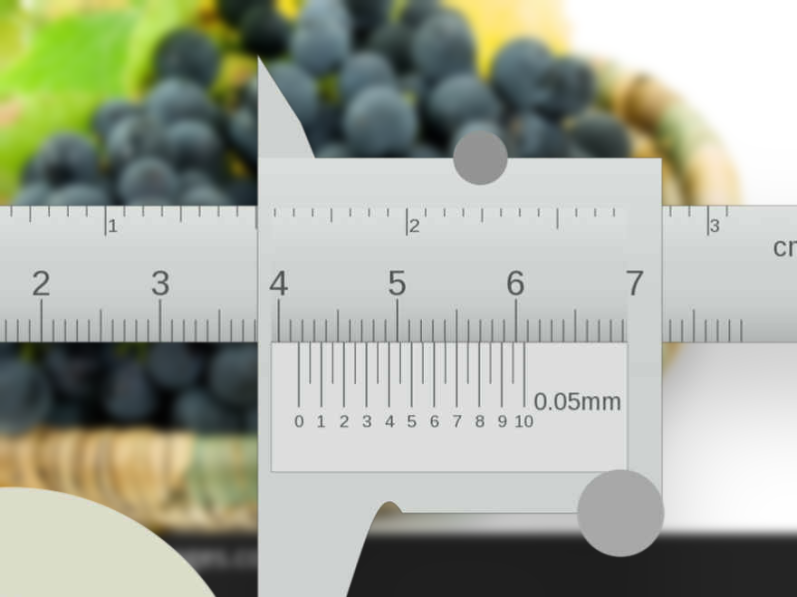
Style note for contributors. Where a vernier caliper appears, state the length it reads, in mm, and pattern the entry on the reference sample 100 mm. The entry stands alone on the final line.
41.7 mm
